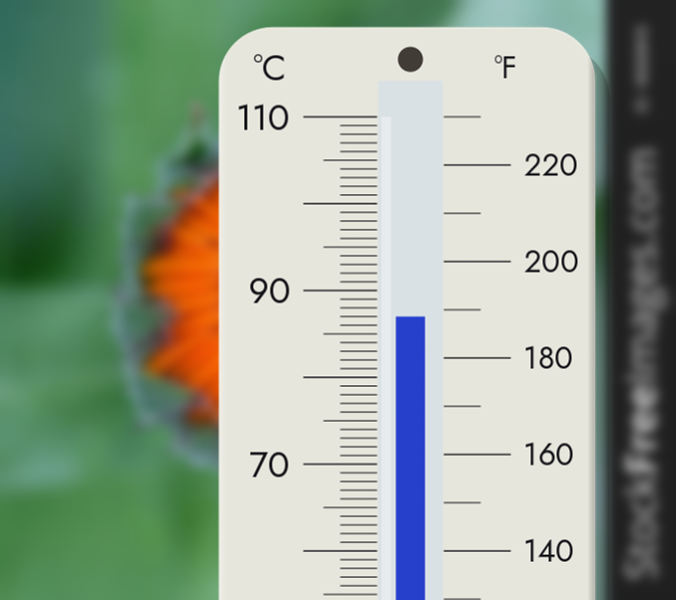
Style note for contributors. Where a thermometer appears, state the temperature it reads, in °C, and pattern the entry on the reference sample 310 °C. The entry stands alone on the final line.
87 °C
